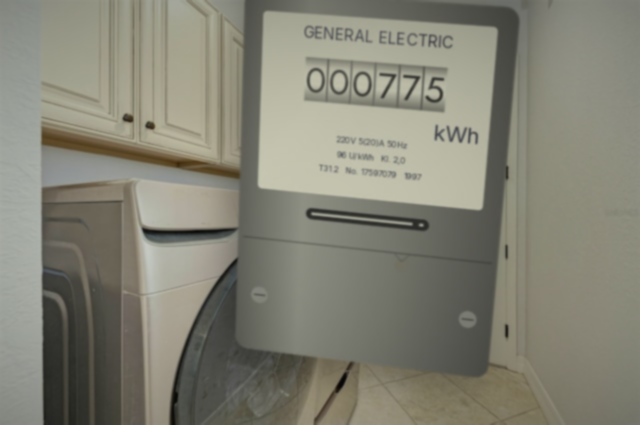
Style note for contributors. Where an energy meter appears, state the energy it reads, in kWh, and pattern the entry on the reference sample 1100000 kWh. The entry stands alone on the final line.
775 kWh
